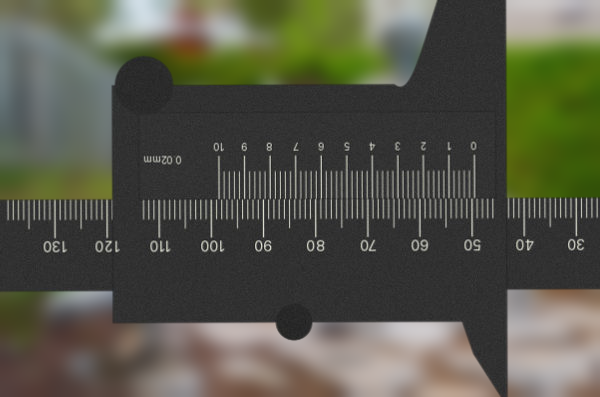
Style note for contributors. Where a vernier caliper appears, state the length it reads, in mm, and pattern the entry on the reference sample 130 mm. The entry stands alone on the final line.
49.5 mm
